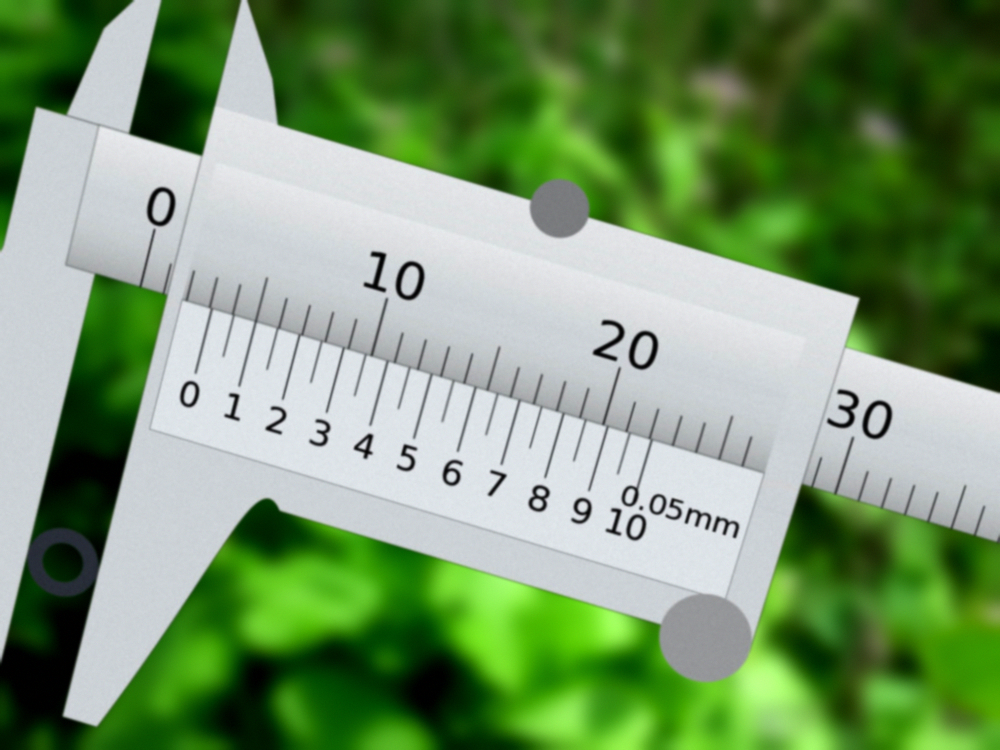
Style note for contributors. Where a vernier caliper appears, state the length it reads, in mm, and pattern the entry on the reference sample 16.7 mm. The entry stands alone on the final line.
3.1 mm
